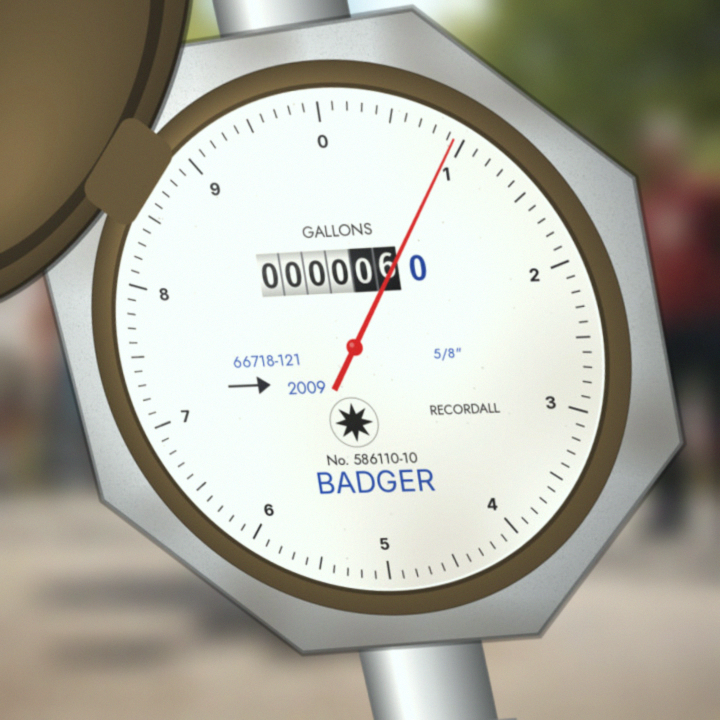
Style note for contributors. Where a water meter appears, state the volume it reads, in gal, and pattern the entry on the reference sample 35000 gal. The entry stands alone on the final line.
60.9 gal
